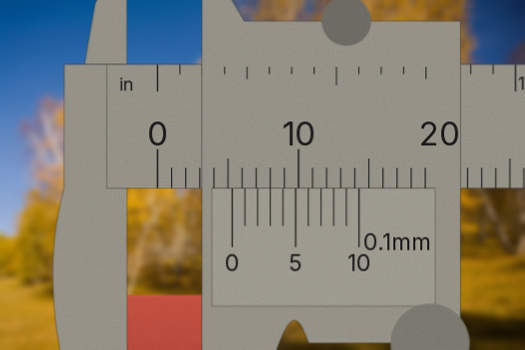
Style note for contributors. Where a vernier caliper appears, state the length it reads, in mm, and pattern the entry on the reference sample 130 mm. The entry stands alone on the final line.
5.3 mm
